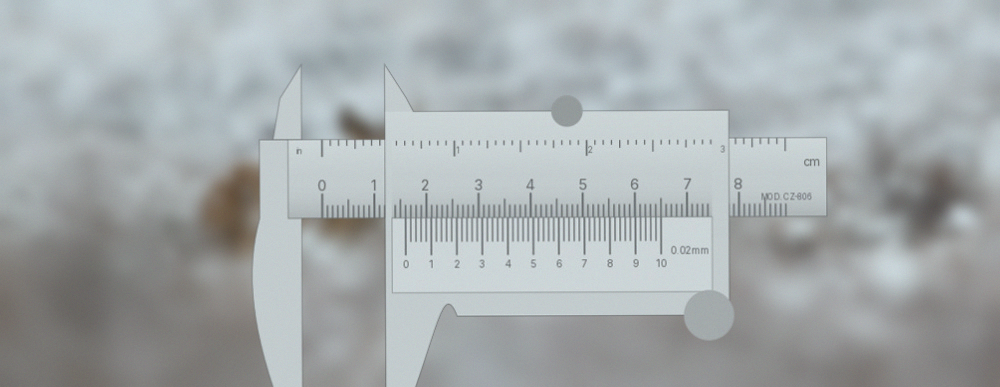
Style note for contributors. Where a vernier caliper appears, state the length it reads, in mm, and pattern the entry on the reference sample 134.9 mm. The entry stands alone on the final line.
16.0 mm
